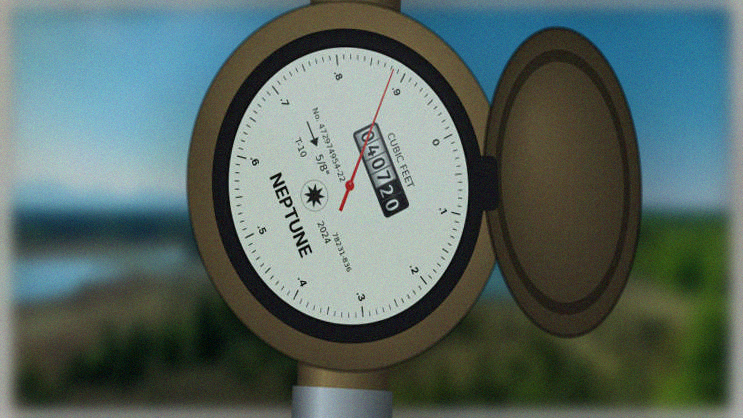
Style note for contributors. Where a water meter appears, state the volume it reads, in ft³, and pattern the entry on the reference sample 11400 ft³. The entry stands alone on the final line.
40719.88 ft³
